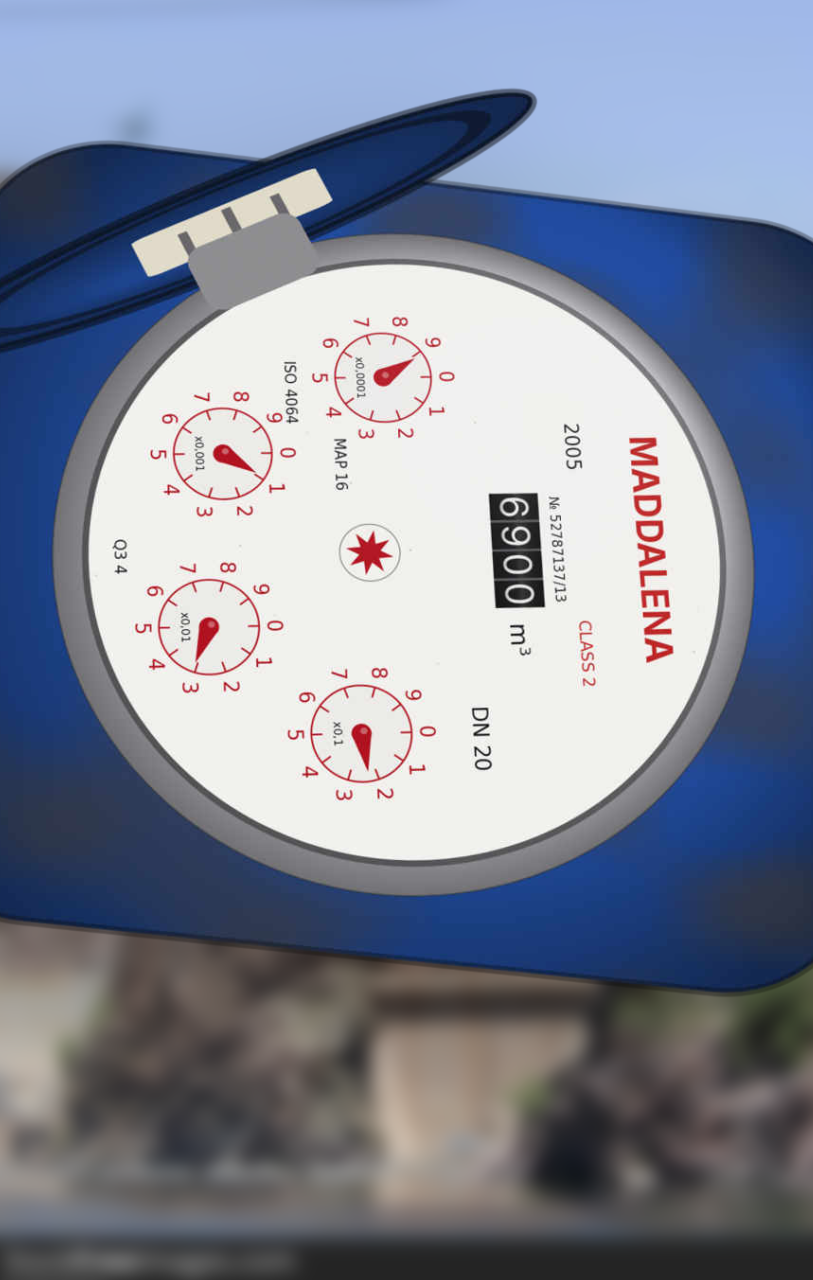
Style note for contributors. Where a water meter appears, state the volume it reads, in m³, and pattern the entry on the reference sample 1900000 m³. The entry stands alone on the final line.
6900.2309 m³
